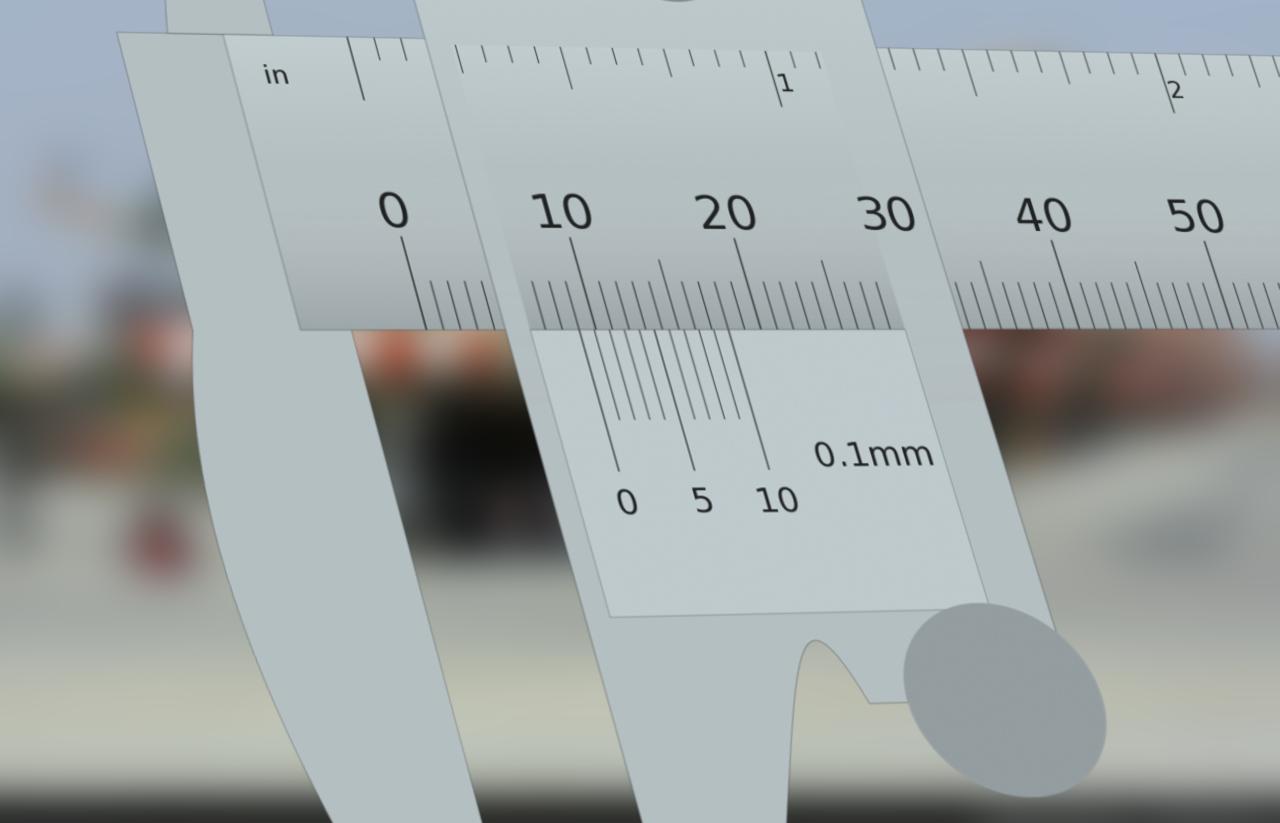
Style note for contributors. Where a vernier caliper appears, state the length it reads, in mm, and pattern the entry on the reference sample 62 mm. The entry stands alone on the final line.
9.0 mm
